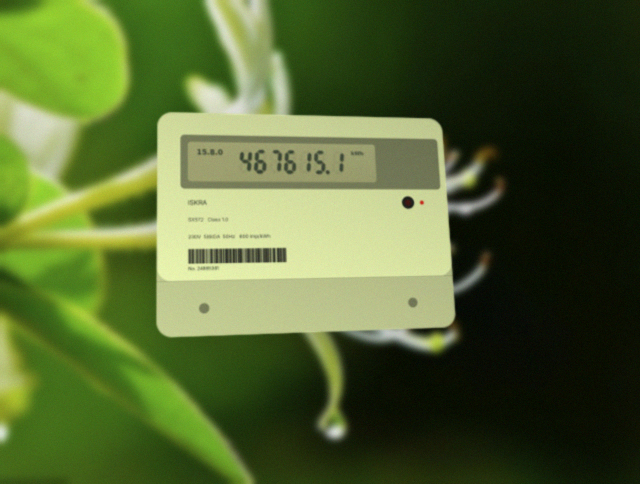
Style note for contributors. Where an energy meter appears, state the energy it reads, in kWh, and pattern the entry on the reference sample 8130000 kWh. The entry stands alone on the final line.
467615.1 kWh
